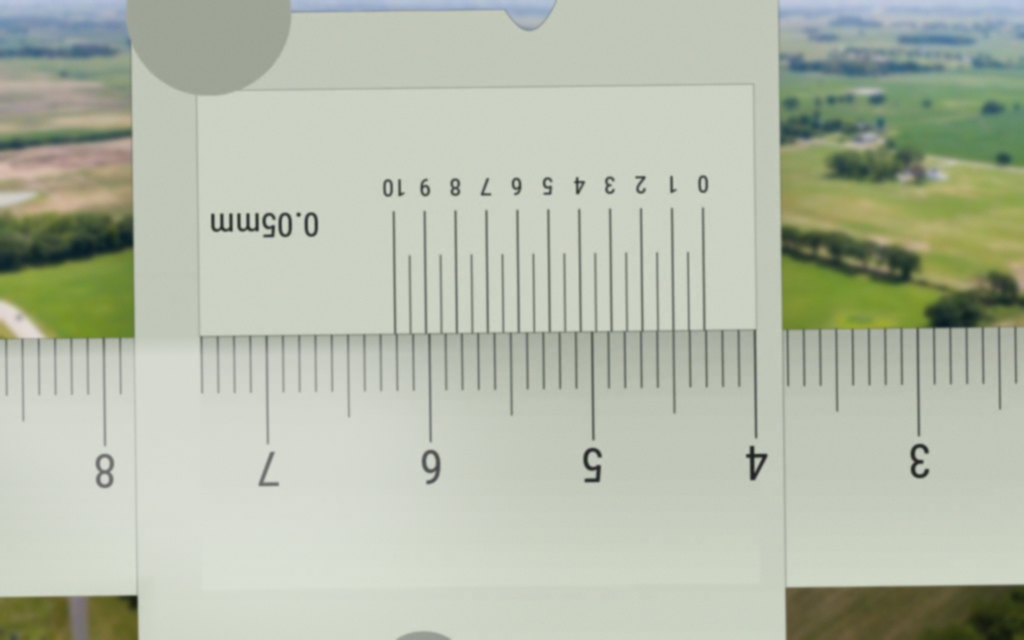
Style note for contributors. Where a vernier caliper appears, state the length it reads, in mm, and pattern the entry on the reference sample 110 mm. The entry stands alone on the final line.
43.1 mm
